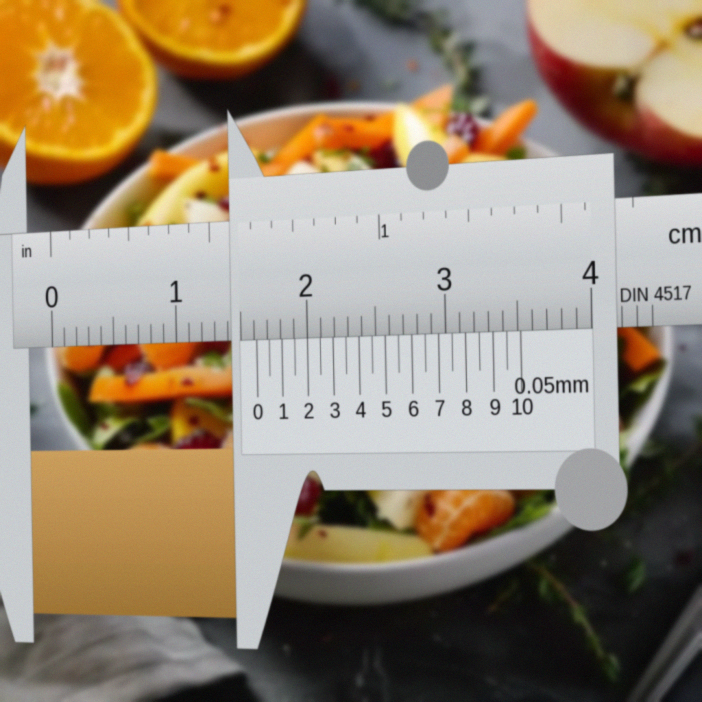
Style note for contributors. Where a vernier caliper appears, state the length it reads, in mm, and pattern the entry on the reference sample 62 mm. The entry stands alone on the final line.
16.2 mm
